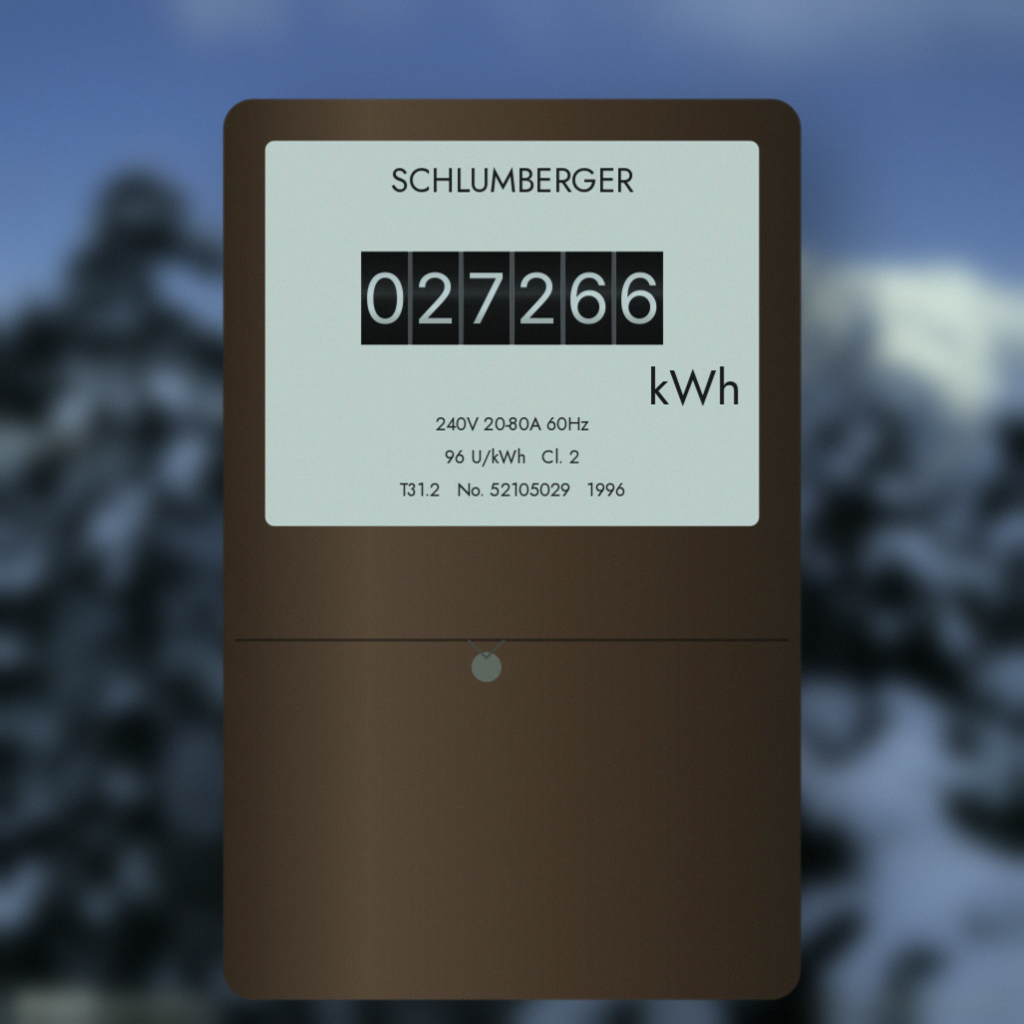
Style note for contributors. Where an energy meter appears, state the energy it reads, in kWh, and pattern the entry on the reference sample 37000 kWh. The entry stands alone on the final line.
27266 kWh
